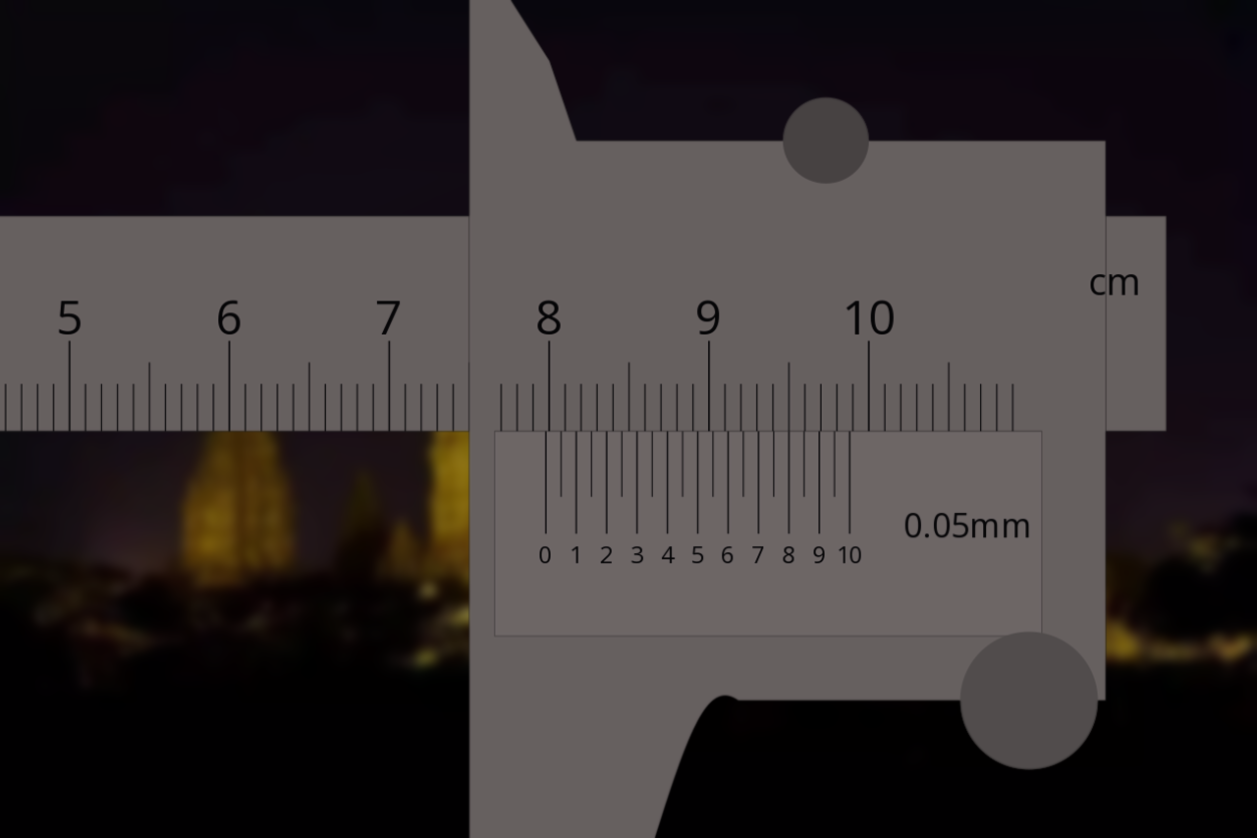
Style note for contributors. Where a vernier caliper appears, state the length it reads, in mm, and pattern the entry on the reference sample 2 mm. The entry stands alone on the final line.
79.8 mm
